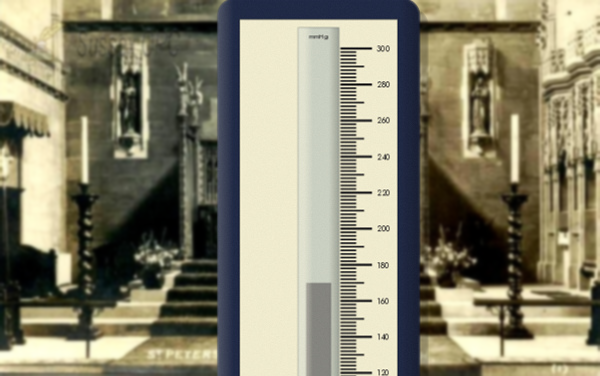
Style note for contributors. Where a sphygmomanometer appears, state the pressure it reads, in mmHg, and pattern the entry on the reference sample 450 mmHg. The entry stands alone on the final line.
170 mmHg
